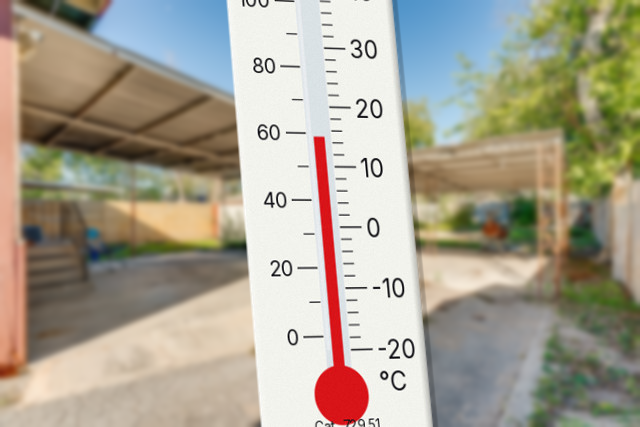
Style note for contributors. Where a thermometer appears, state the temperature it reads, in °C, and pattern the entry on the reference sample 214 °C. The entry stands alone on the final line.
15 °C
